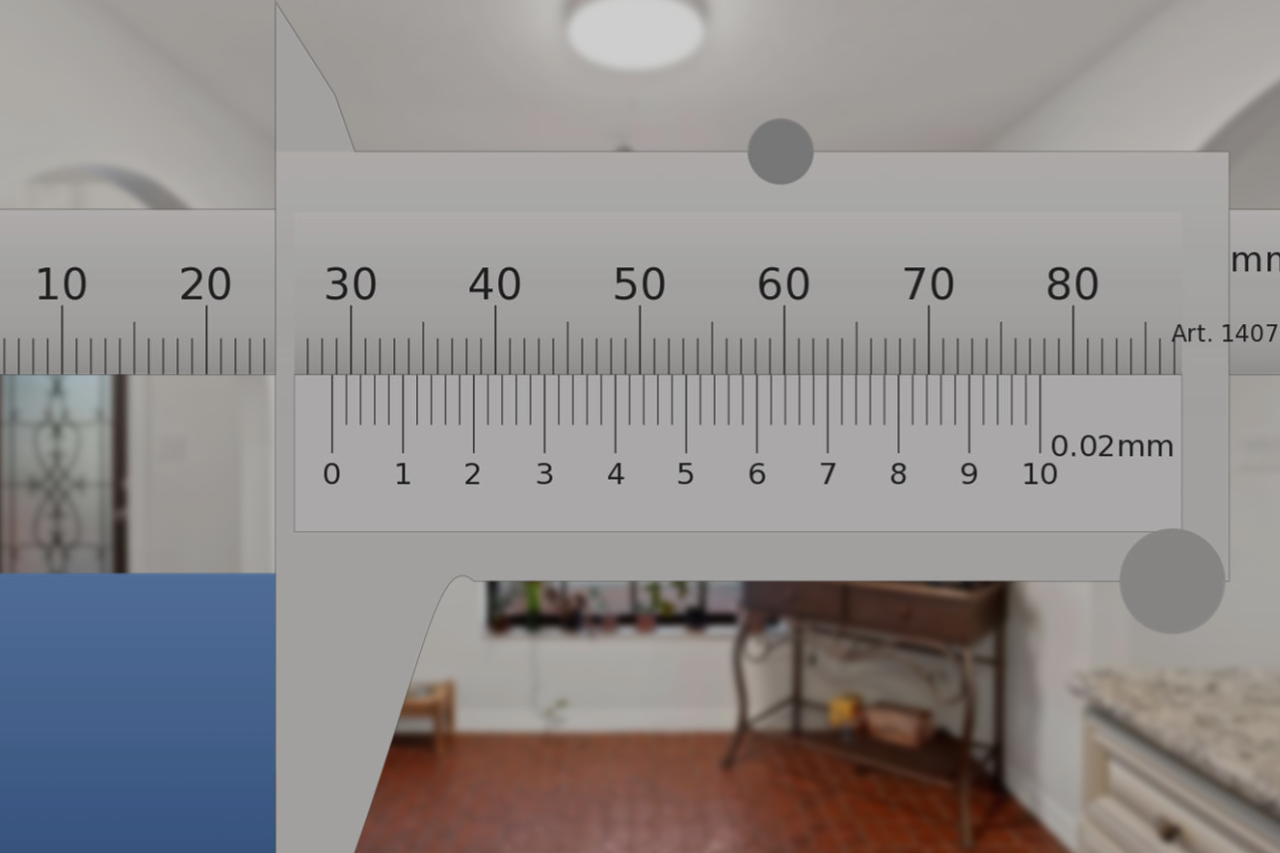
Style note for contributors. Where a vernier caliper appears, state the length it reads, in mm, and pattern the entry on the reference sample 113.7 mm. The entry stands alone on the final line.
28.7 mm
